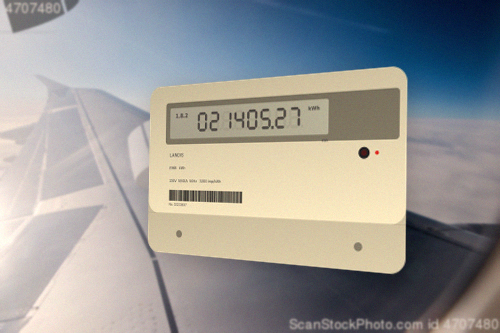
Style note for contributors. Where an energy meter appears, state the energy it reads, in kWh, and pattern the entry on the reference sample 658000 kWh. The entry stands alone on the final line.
21405.27 kWh
